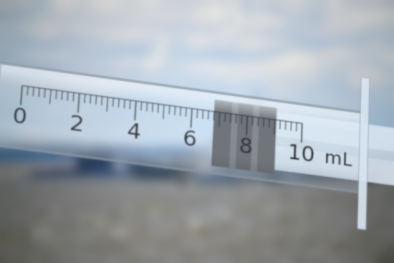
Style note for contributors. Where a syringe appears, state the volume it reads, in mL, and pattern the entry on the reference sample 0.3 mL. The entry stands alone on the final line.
6.8 mL
